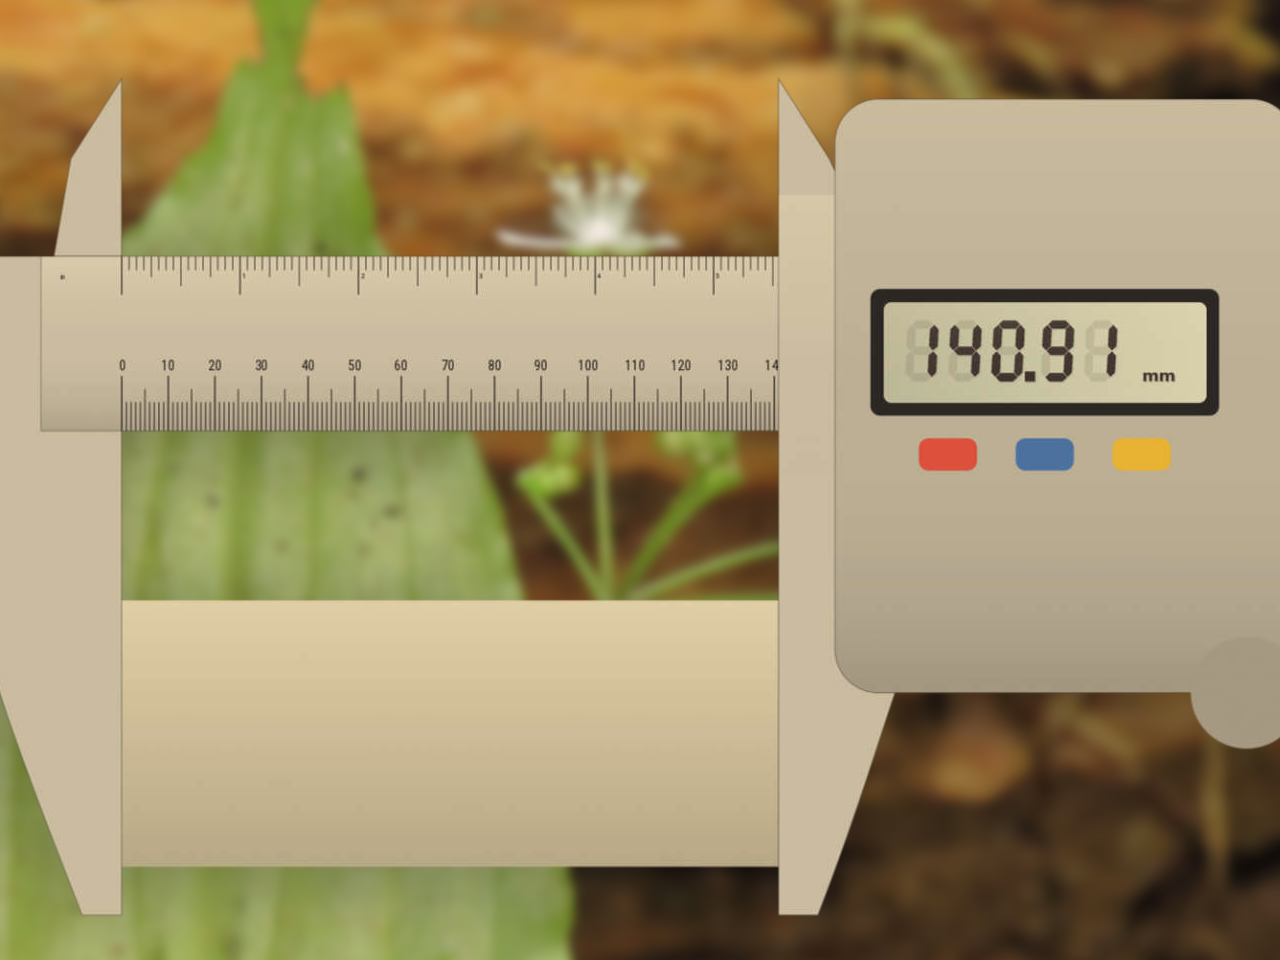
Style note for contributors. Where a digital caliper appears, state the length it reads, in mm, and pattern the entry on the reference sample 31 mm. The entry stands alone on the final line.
140.91 mm
